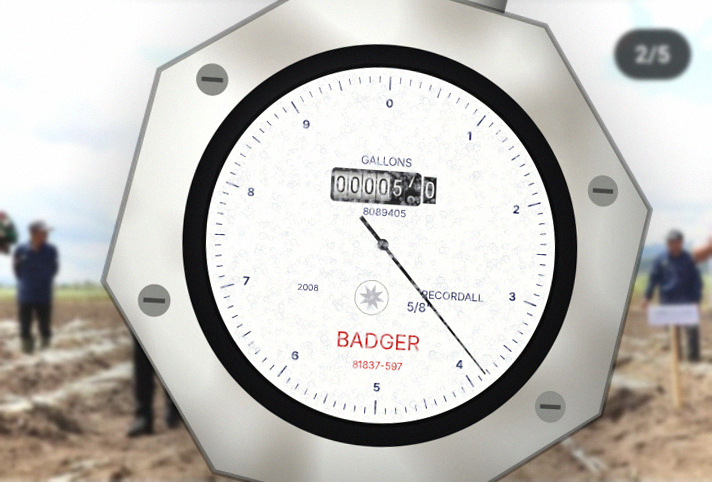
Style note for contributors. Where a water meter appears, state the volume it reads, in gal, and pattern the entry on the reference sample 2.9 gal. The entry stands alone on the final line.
573.8 gal
